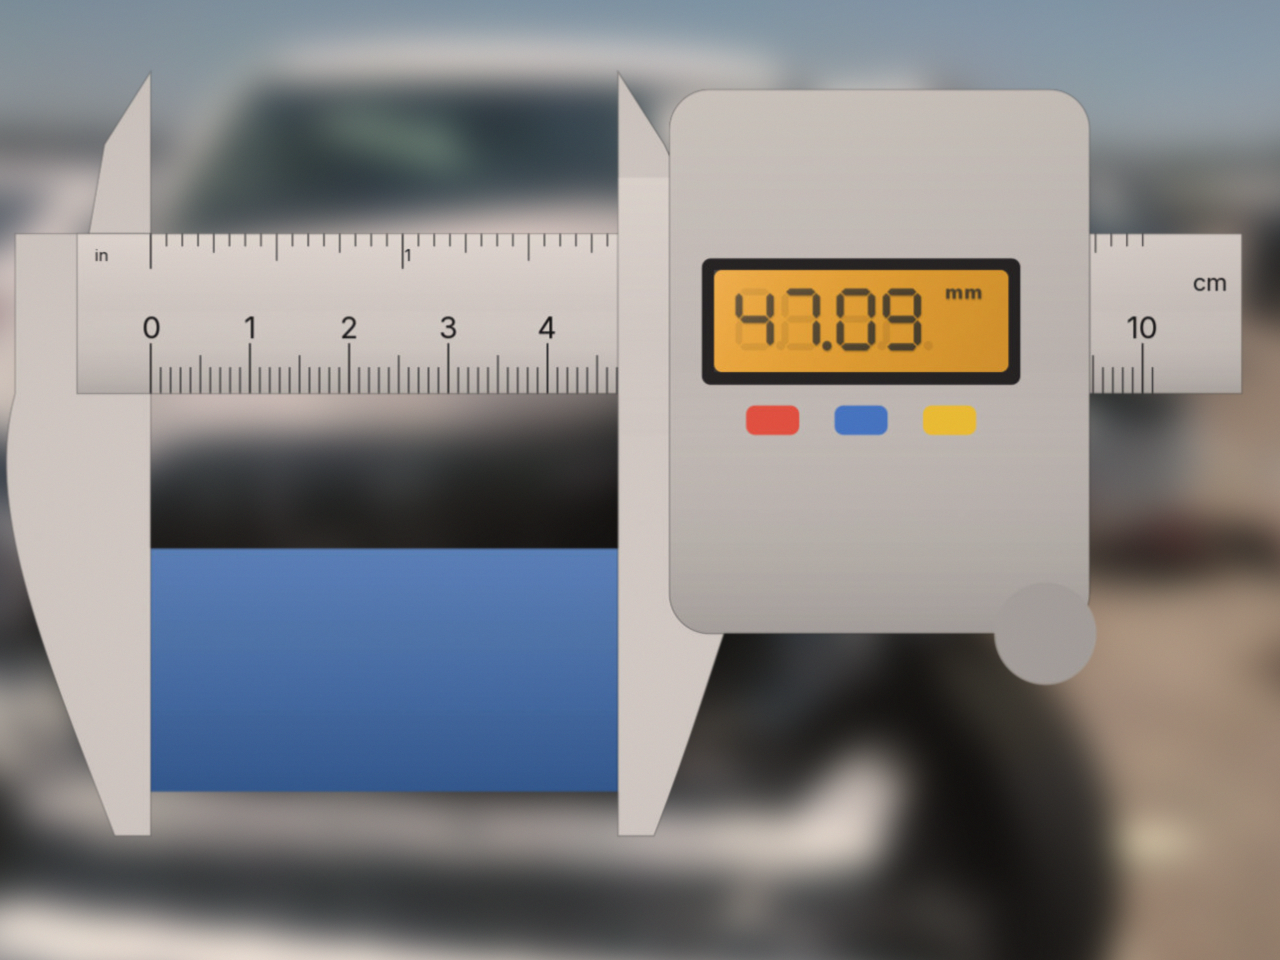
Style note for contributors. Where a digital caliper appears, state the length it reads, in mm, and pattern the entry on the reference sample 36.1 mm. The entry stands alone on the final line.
47.09 mm
